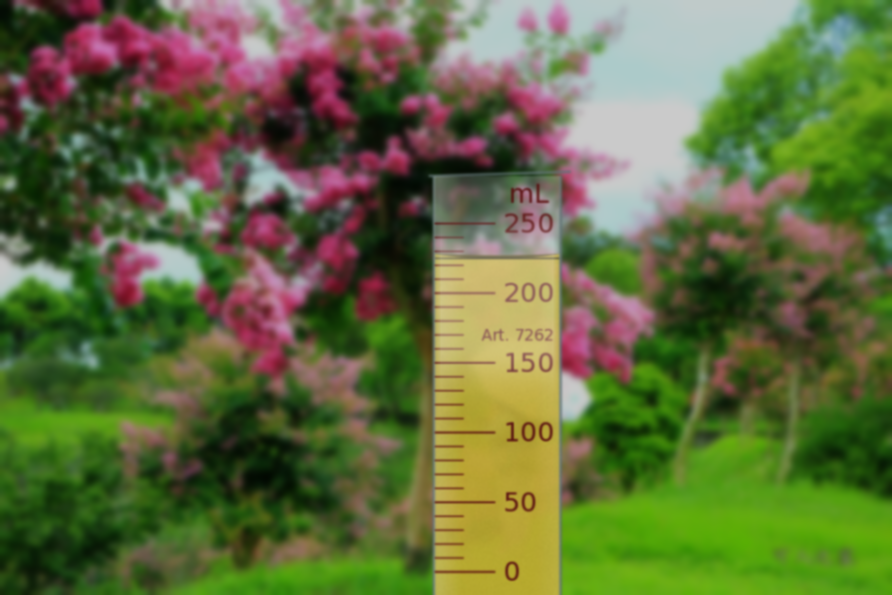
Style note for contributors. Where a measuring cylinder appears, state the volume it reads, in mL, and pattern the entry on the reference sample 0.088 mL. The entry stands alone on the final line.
225 mL
